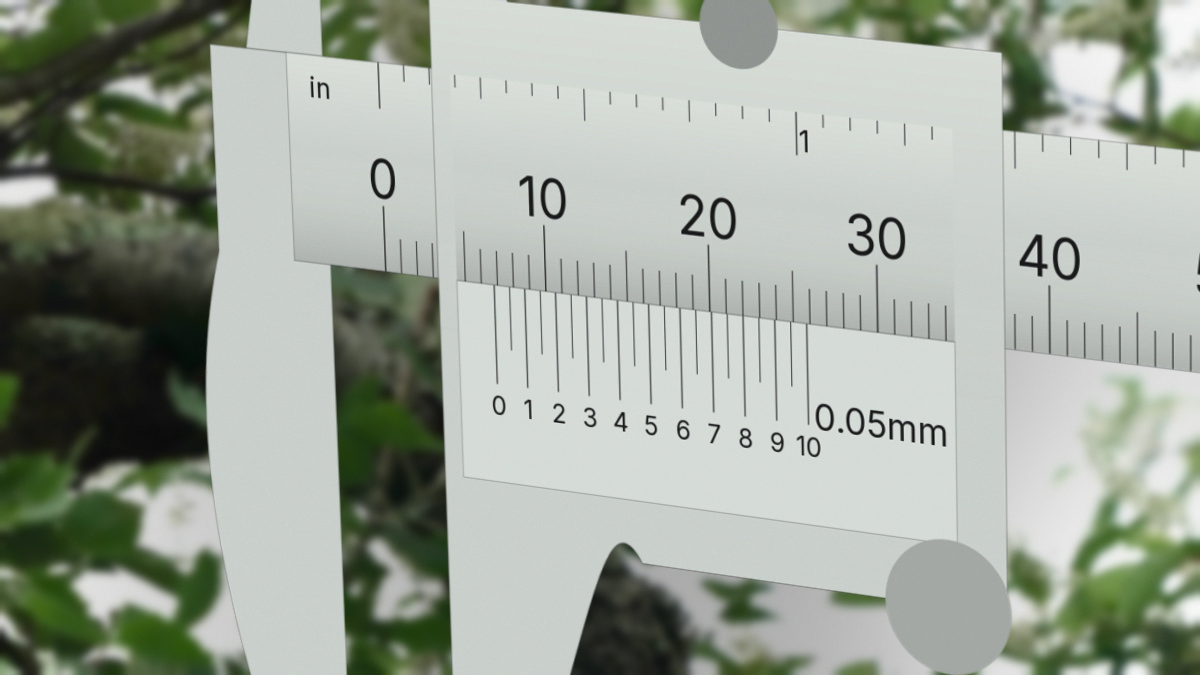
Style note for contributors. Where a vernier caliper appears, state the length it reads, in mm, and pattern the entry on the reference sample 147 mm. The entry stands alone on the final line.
6.8 mm
